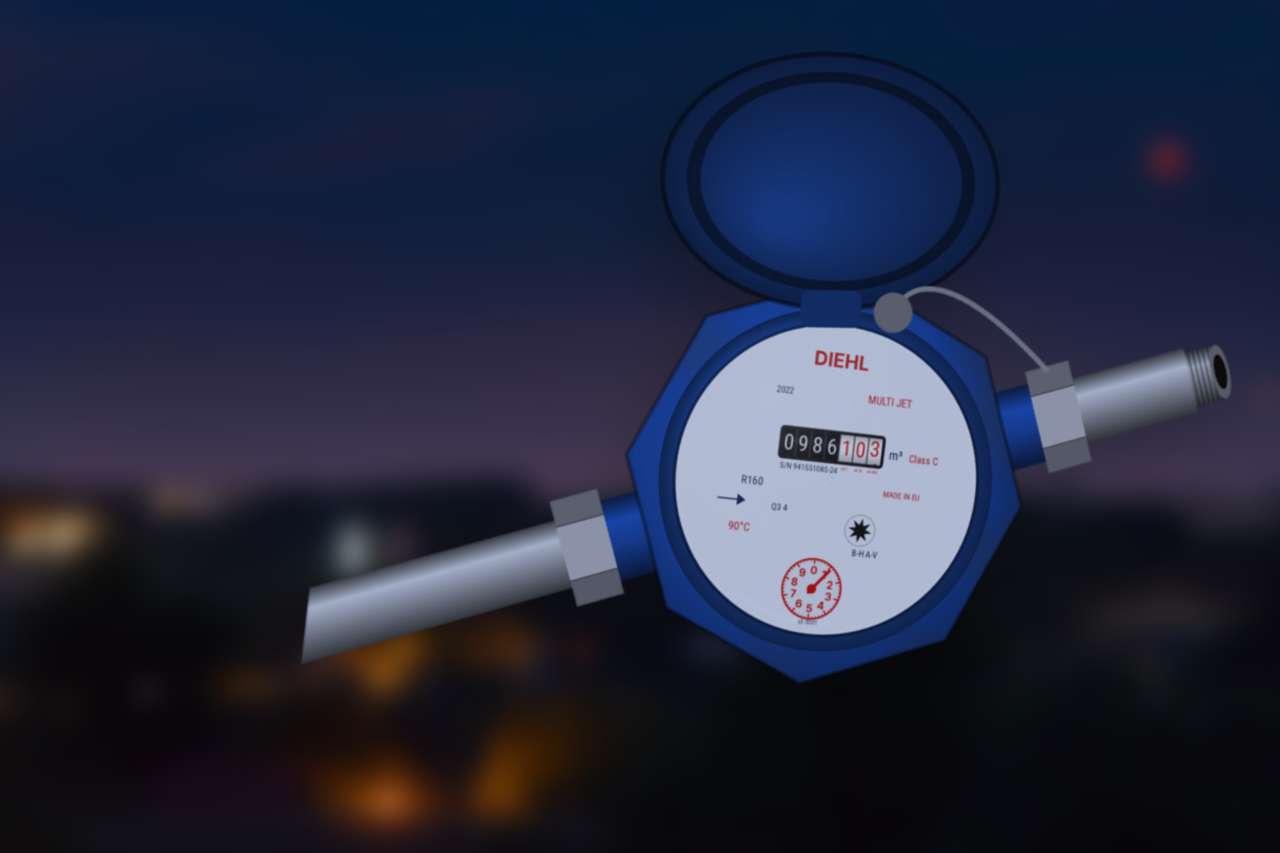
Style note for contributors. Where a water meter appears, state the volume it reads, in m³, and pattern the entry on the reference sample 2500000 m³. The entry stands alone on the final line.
986.1031 m³
